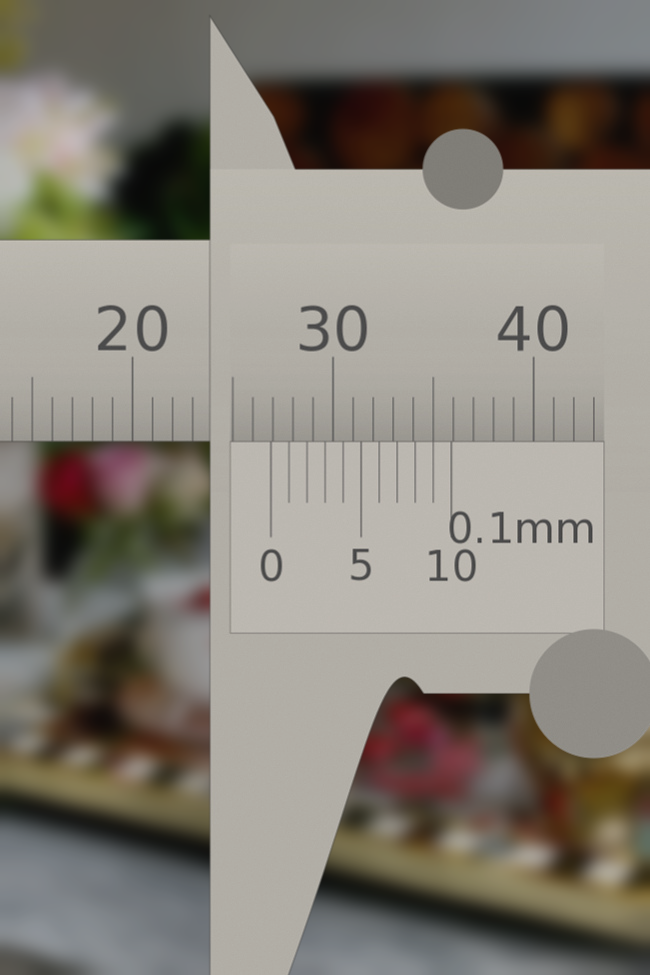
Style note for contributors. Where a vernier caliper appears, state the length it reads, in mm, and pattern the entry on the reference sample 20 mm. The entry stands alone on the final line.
26.9 mm
